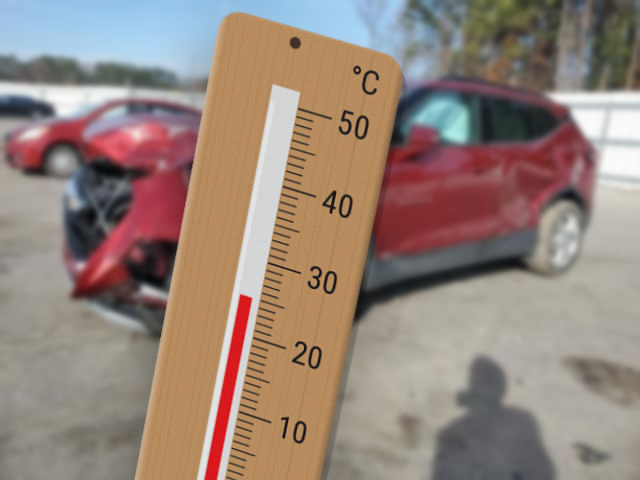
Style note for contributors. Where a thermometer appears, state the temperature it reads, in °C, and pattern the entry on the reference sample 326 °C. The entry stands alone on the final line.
25 °C
